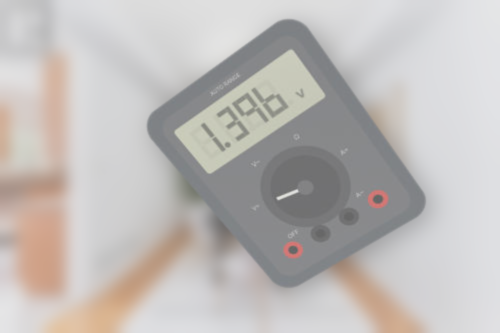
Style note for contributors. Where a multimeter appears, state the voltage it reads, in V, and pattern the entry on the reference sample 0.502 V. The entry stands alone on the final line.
1.396 V
